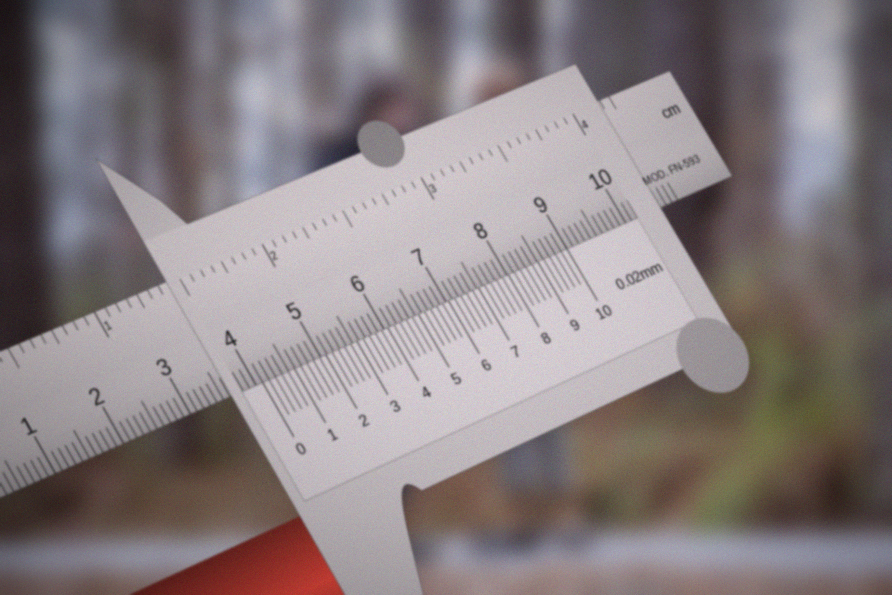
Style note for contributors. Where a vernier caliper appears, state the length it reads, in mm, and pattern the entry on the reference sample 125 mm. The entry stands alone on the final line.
41.0 mm
